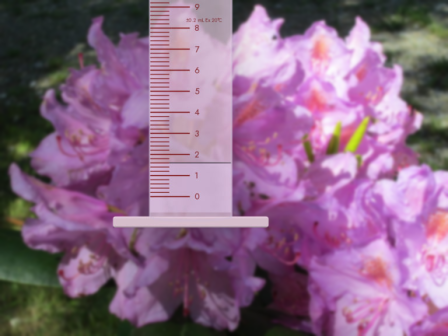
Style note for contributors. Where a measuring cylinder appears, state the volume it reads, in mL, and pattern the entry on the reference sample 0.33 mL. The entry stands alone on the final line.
1.6 mL
